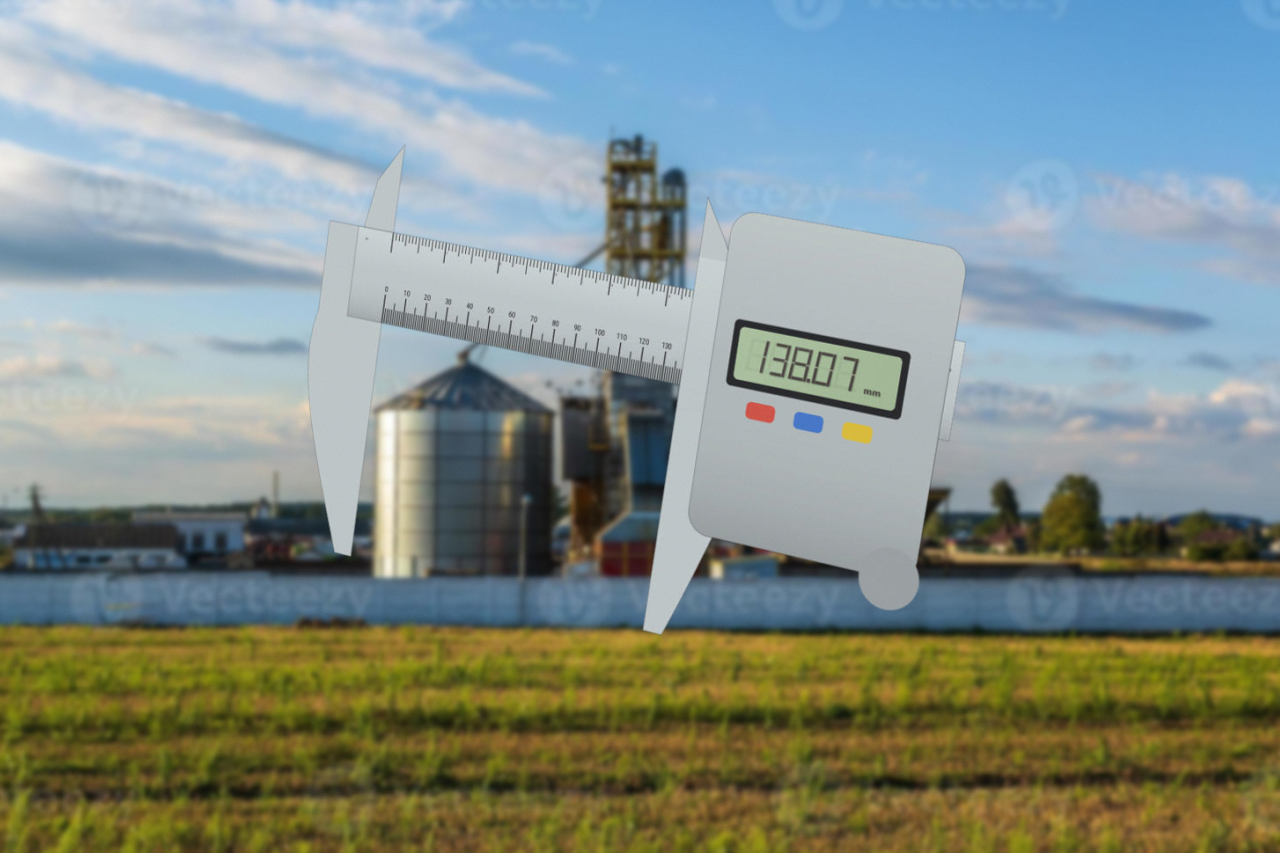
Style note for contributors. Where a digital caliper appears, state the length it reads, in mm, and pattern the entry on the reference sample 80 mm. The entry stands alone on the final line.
138.07 mm
